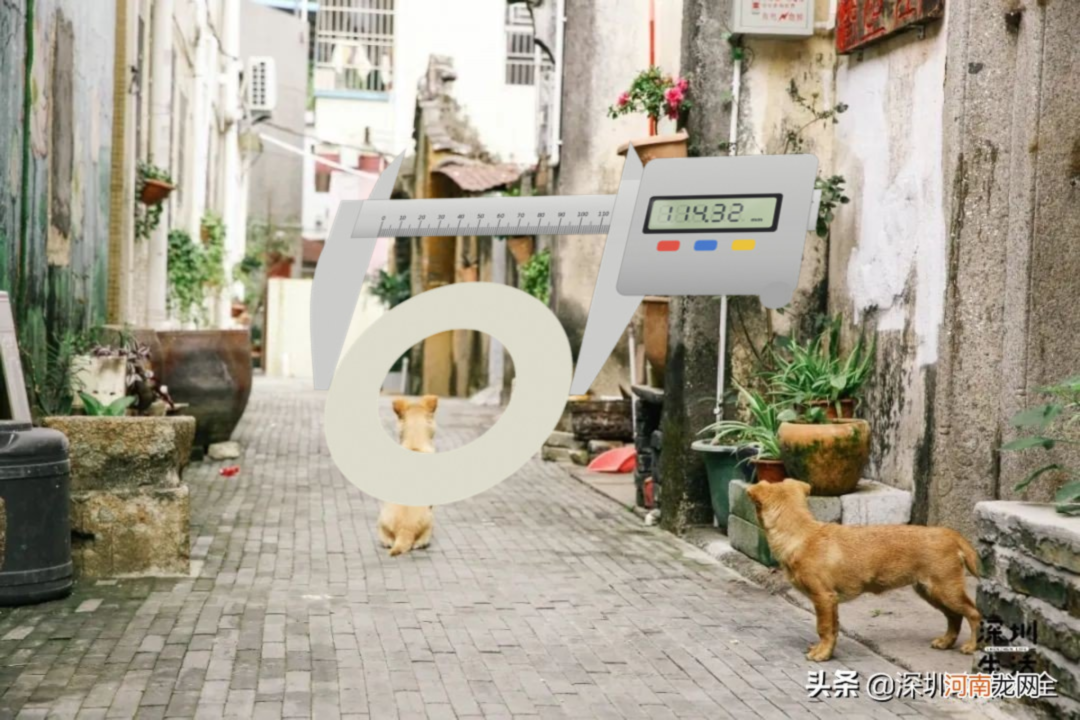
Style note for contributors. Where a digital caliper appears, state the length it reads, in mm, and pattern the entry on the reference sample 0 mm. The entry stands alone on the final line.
114.32 mm
